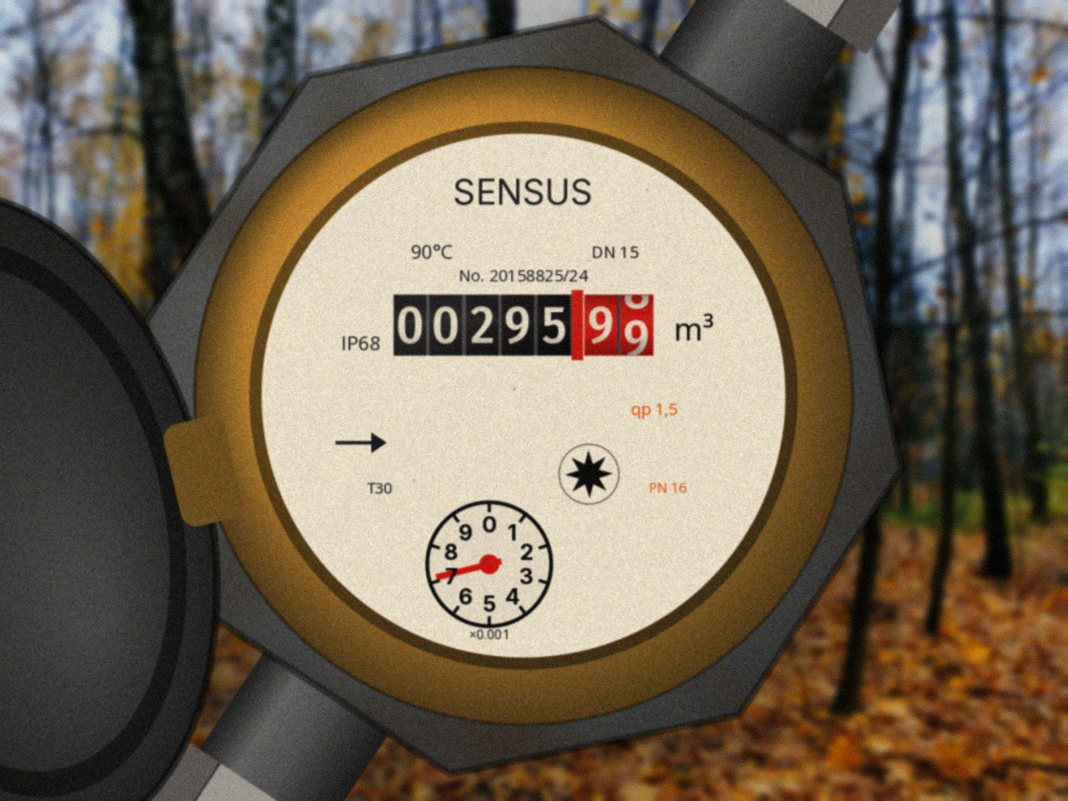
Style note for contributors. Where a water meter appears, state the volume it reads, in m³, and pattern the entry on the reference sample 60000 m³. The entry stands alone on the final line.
295.987 m³
